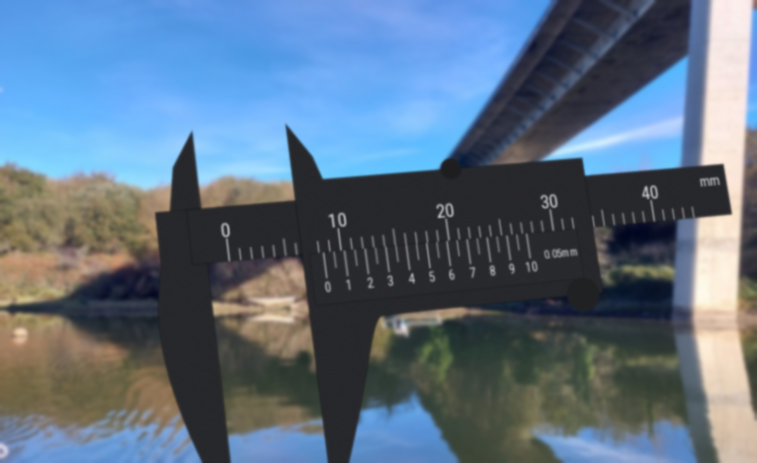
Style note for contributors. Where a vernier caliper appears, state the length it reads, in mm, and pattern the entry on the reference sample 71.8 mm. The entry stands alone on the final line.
8.4 mm
